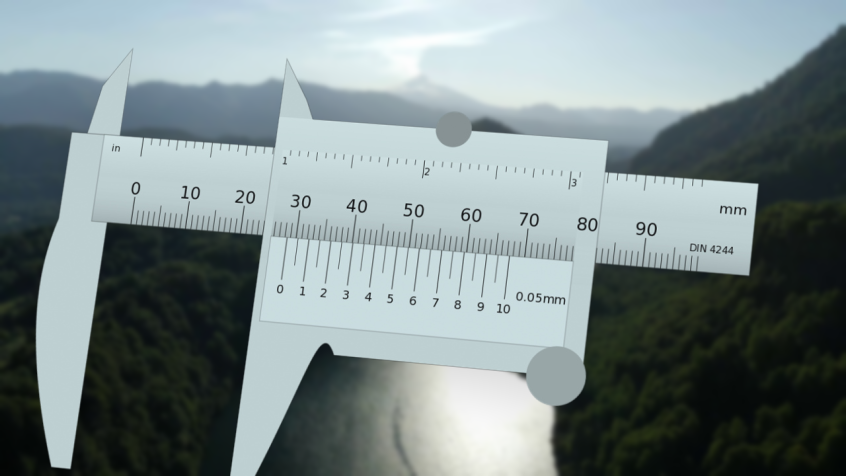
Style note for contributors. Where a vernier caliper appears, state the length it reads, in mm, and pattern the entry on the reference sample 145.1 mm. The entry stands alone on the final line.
28.4 mm
